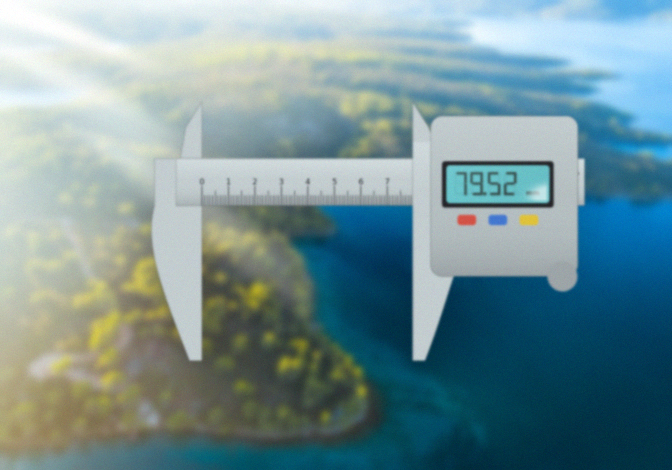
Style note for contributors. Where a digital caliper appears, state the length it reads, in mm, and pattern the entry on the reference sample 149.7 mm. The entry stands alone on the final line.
79.52 mm
